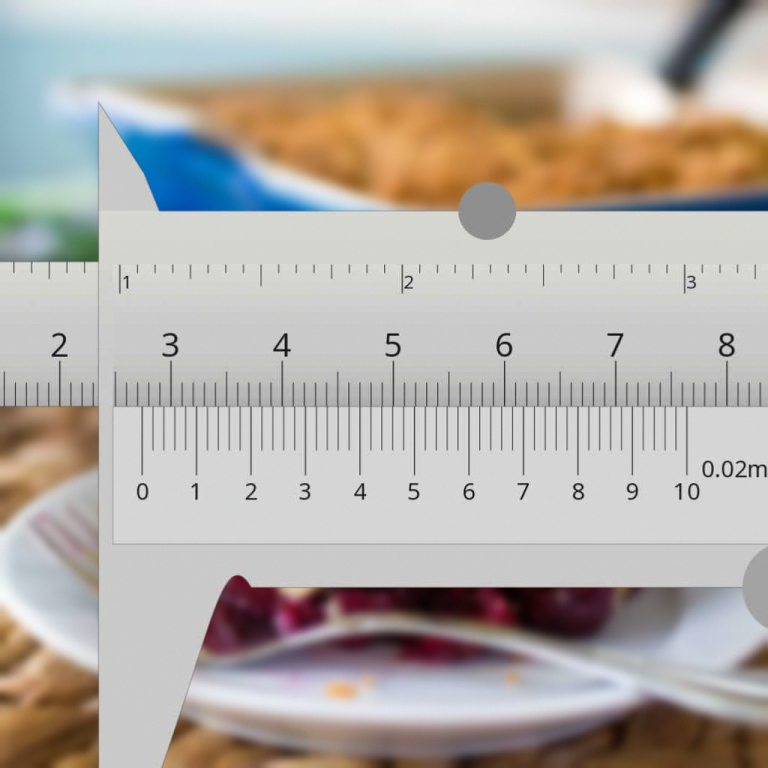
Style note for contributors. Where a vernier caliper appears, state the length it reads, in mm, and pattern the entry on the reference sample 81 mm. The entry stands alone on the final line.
27.4 mm
